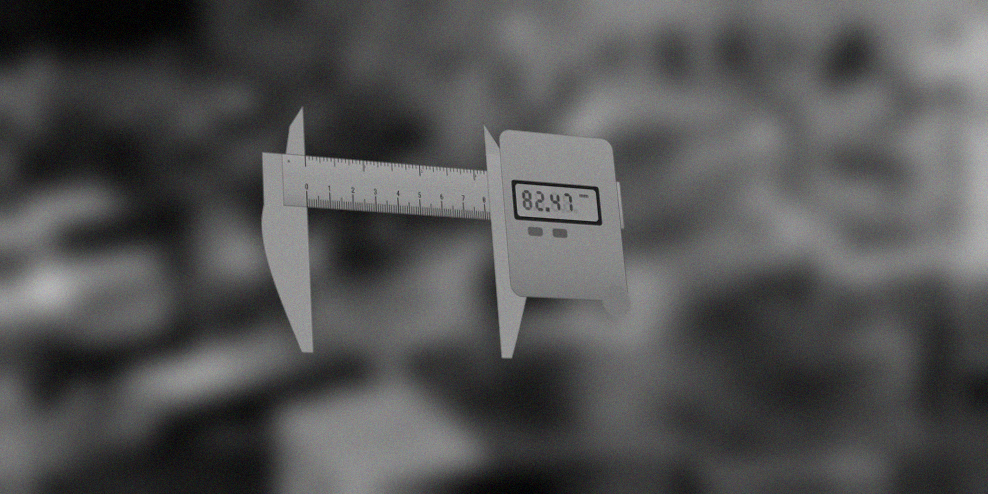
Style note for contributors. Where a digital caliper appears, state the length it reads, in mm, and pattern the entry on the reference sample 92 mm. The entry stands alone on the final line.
82.47 mm
